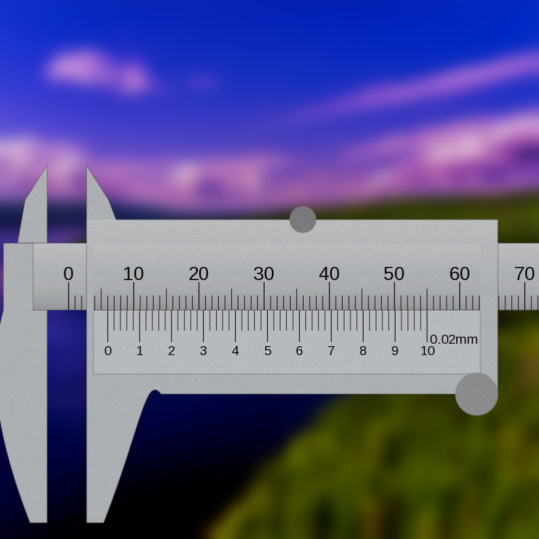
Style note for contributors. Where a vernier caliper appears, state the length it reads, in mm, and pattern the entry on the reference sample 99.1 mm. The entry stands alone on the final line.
6.0 mm
